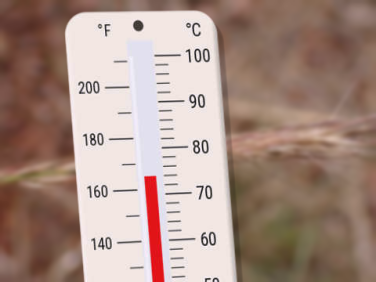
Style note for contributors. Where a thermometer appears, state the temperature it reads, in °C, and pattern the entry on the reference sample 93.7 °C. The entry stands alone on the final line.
74 °C
